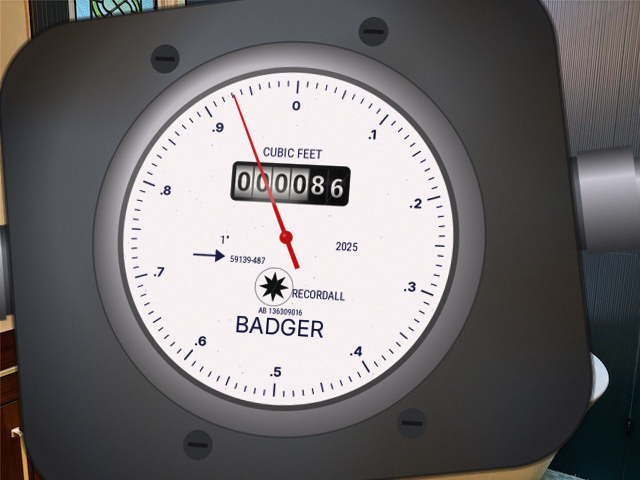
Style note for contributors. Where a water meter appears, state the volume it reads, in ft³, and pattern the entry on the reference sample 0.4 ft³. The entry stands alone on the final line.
85.93 ft³
